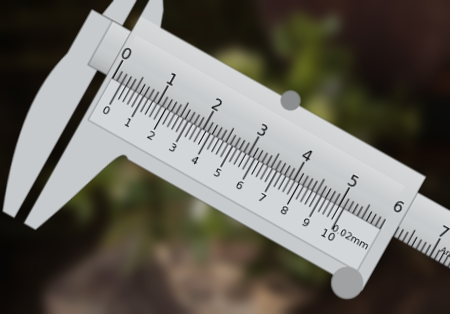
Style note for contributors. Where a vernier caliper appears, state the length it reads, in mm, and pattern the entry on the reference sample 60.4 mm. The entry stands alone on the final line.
2.0 mm
